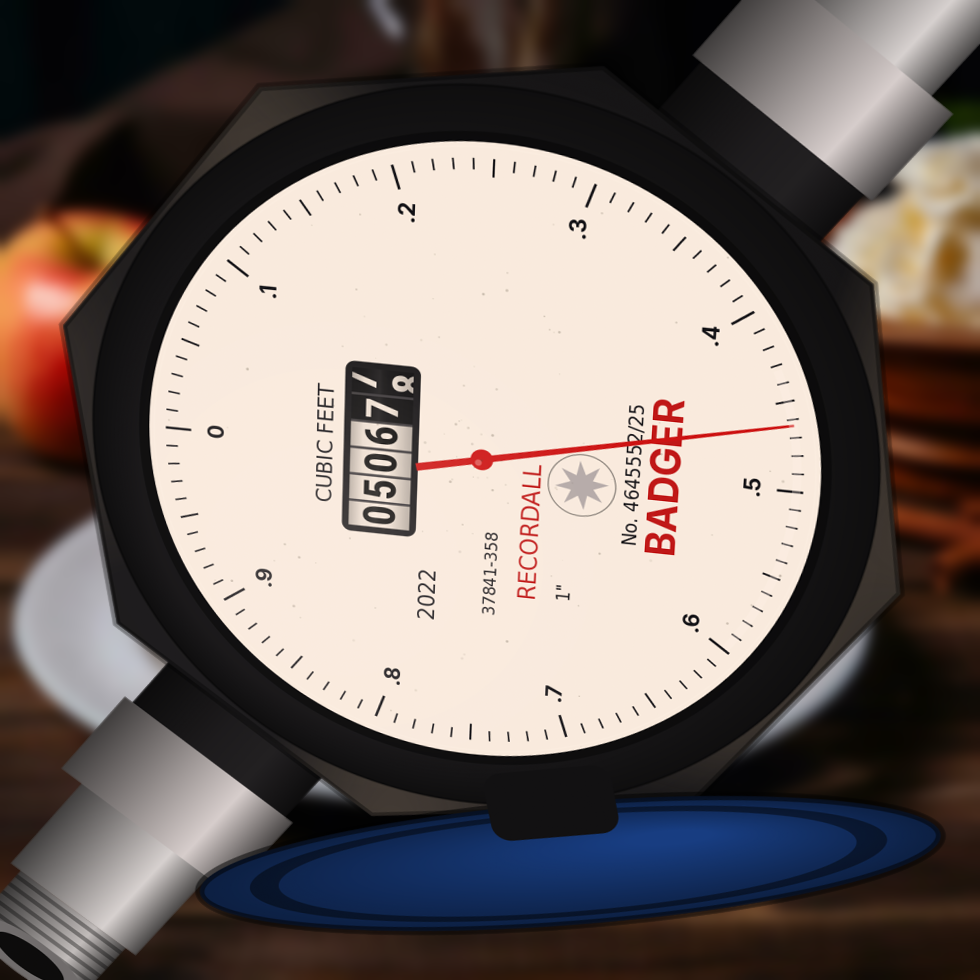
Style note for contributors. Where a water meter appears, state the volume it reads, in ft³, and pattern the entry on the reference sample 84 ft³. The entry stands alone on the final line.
50677.46 ft³
